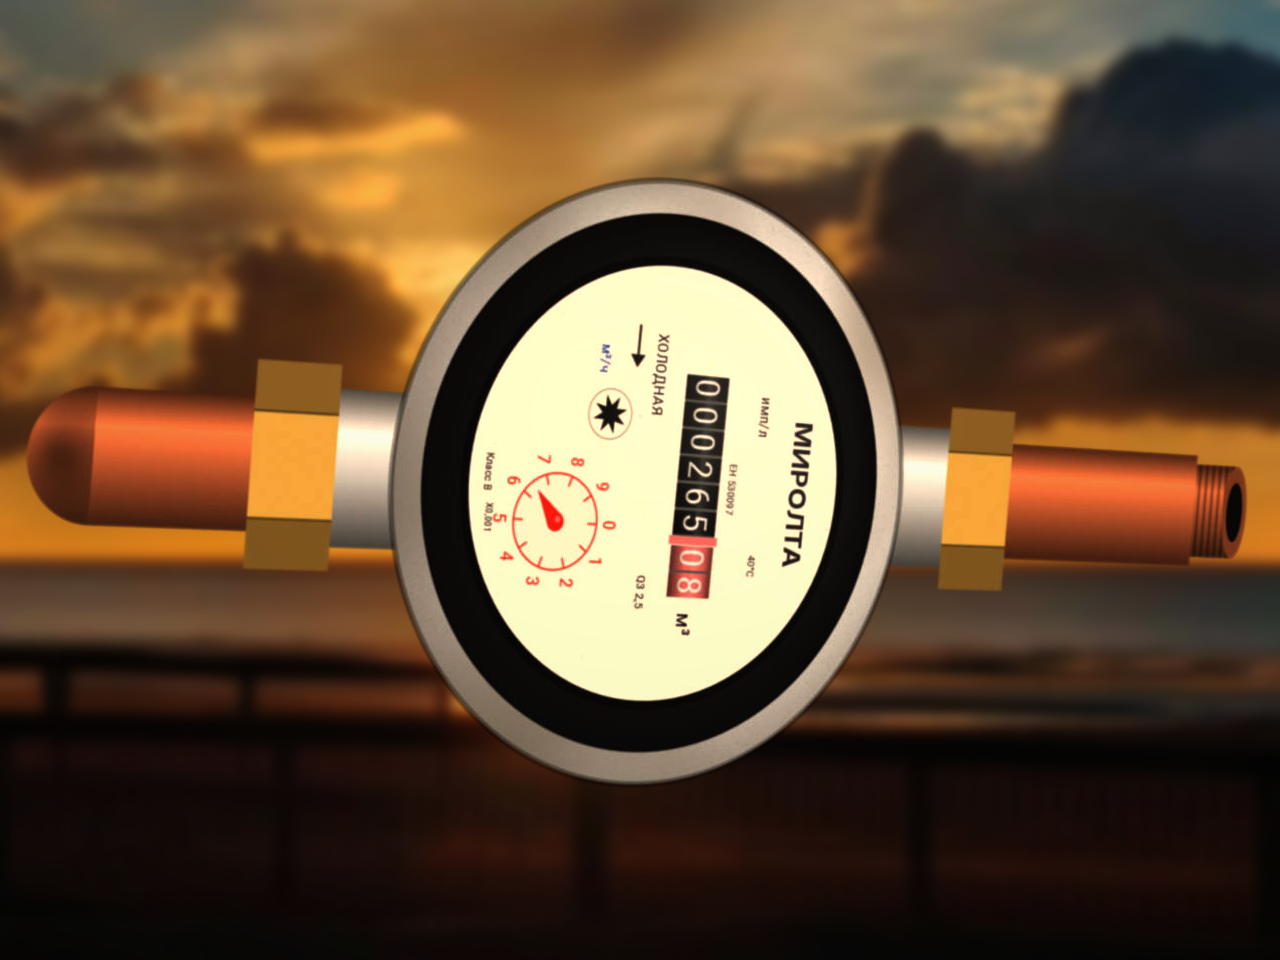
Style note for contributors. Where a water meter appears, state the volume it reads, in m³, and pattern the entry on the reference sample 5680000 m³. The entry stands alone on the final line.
265.086 m³
